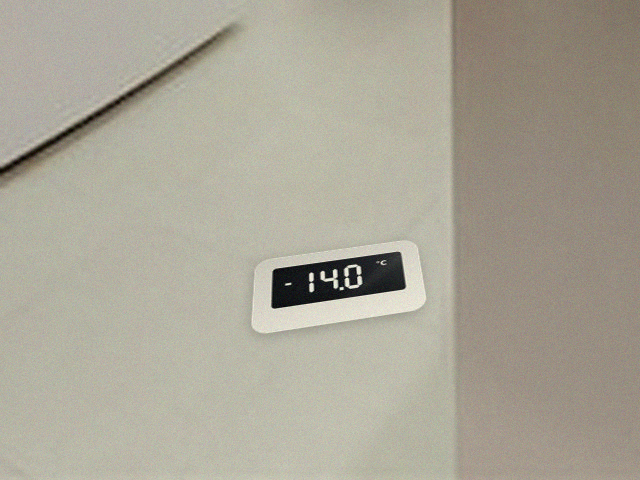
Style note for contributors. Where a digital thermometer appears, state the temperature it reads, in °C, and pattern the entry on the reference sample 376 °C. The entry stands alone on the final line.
-14.0 °C
